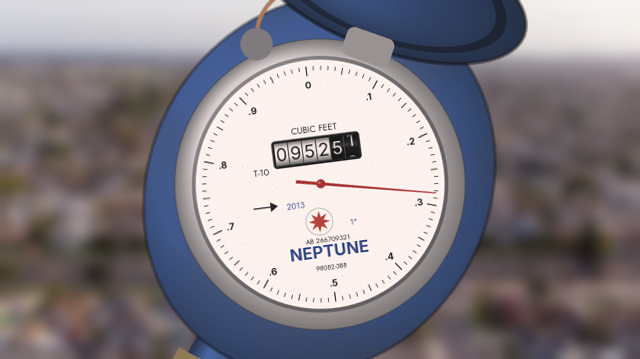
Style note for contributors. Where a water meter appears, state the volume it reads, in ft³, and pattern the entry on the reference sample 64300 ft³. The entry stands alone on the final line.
95251.28 ft³
